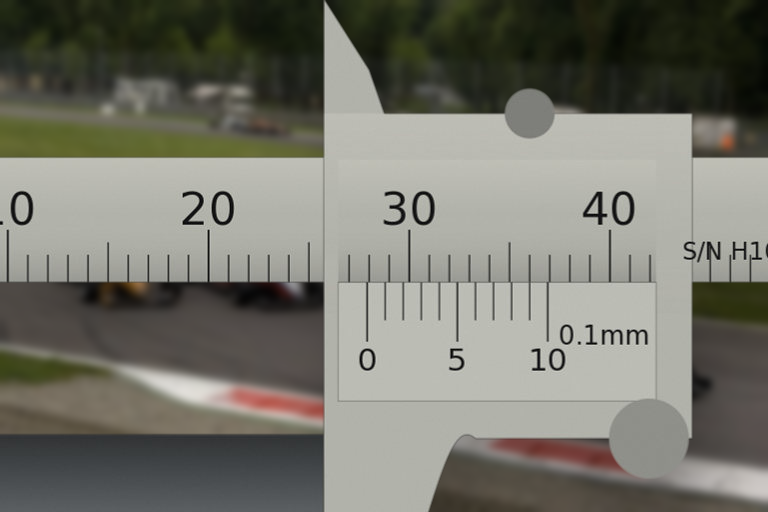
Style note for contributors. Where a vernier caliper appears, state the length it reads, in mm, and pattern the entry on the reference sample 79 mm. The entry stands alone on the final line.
27.9 mm
